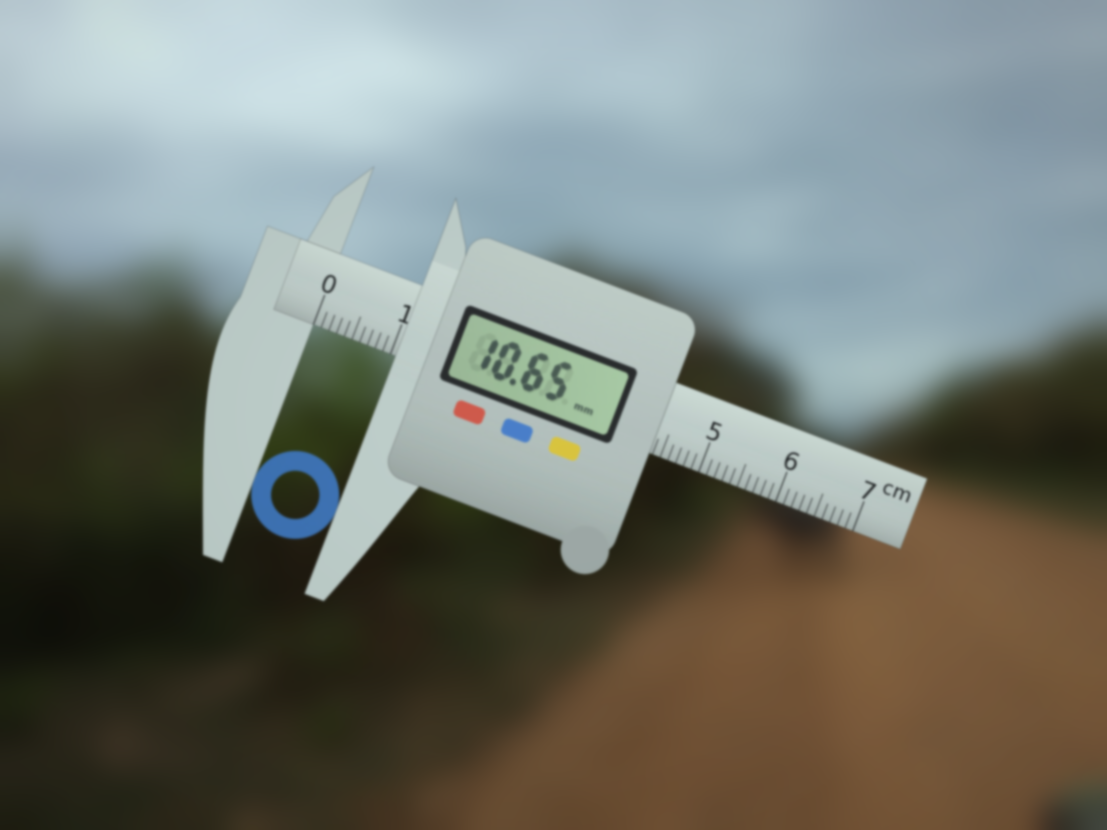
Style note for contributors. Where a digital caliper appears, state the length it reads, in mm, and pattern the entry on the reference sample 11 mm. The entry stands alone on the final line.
10.65 mm
